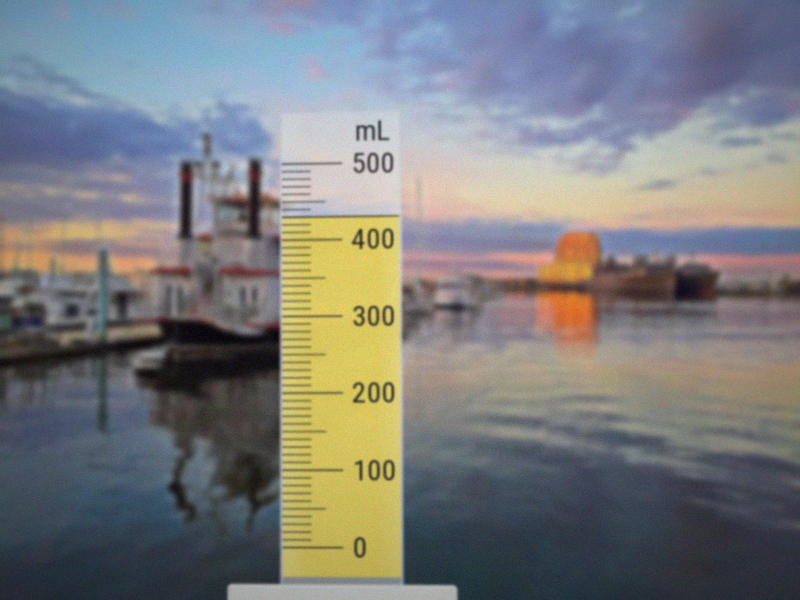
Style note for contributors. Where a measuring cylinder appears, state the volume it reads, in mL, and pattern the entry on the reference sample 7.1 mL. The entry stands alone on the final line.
430 mL
